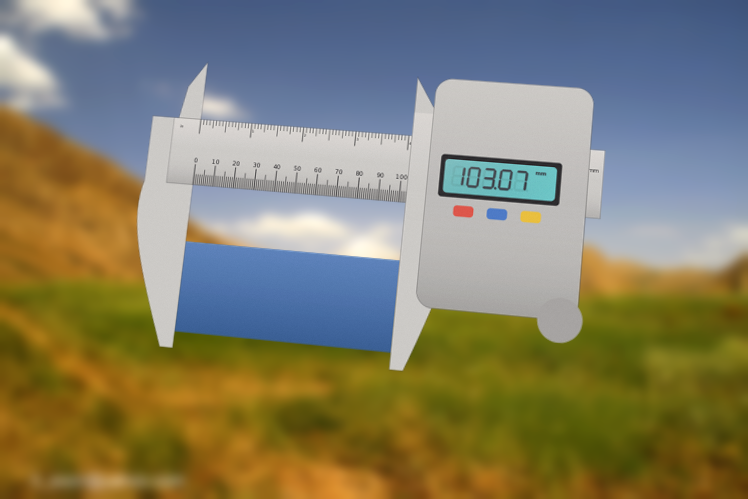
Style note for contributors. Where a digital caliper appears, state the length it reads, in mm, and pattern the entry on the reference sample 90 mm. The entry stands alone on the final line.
103.07 mm
